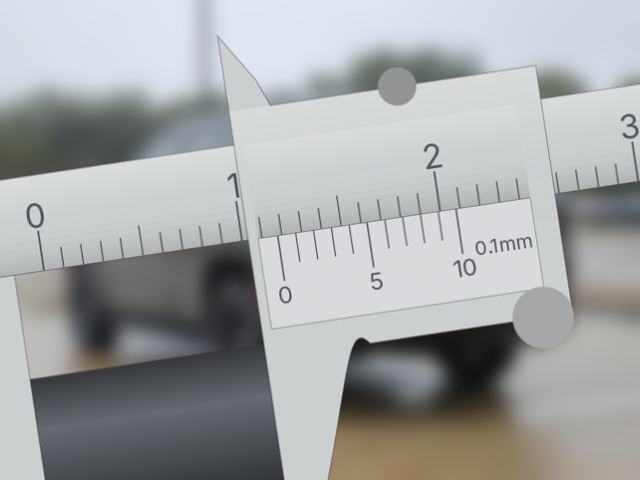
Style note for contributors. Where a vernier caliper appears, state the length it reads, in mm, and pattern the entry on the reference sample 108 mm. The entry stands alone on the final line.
11.8 mm
